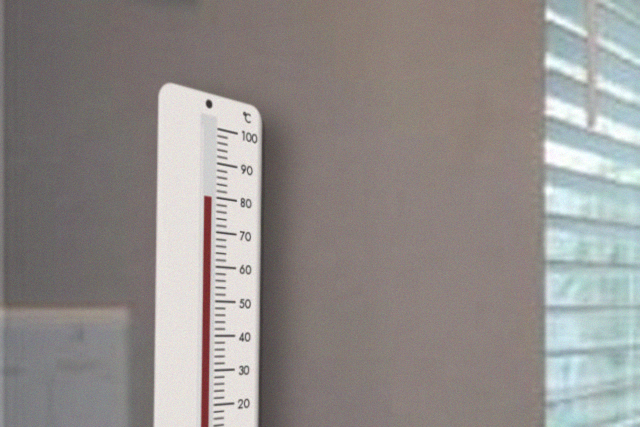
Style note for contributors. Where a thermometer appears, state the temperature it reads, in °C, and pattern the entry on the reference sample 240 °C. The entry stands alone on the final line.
80 °C
